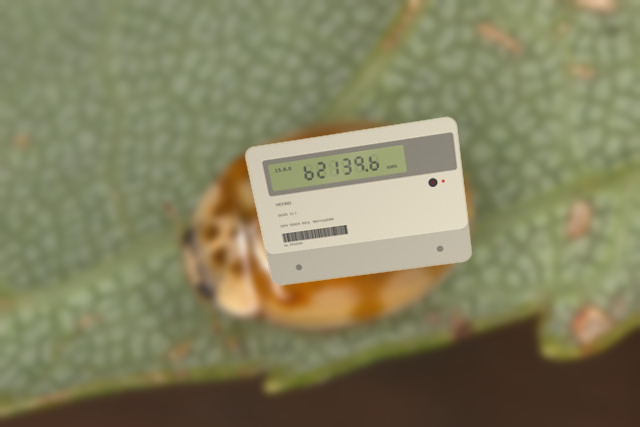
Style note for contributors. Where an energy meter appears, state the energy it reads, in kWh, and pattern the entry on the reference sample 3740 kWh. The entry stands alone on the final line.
62139.6 kWh
